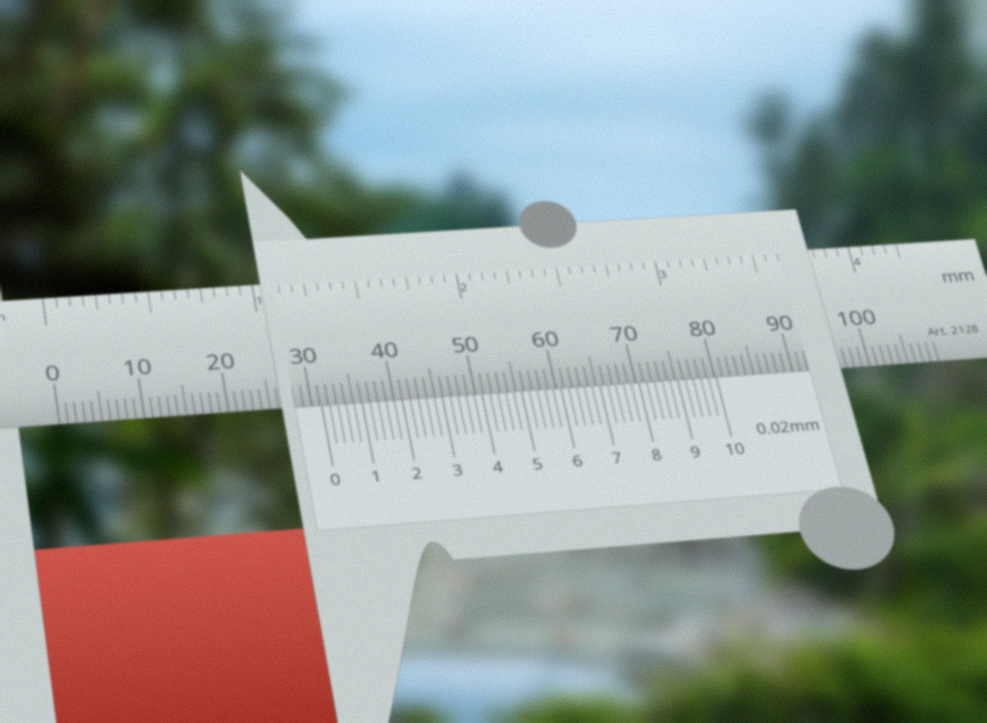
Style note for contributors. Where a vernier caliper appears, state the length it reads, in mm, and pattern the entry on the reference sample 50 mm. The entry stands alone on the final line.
31.2 mm
